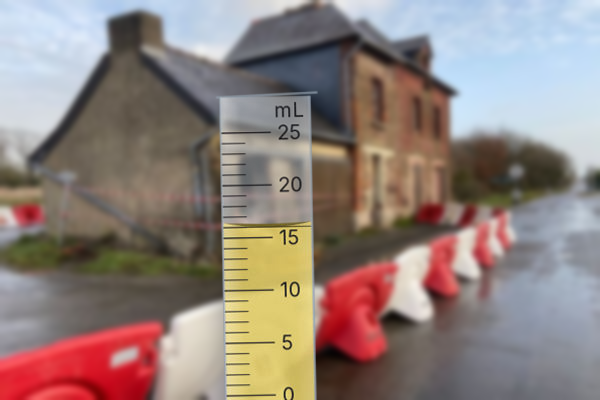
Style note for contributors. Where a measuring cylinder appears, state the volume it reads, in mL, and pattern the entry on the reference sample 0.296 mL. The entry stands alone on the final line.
16 mL
